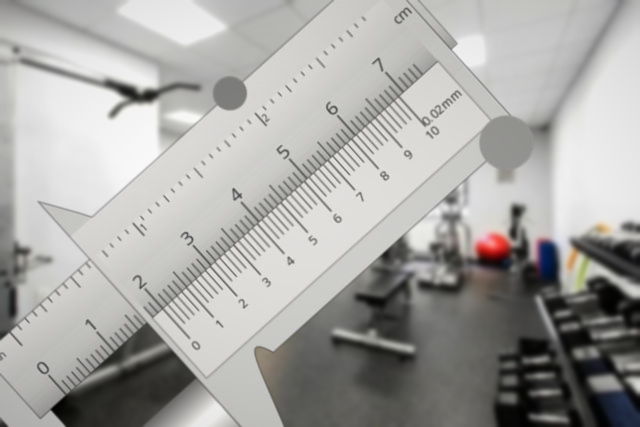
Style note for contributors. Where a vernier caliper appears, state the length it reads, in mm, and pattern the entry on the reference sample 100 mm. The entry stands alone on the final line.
20.0 mm
